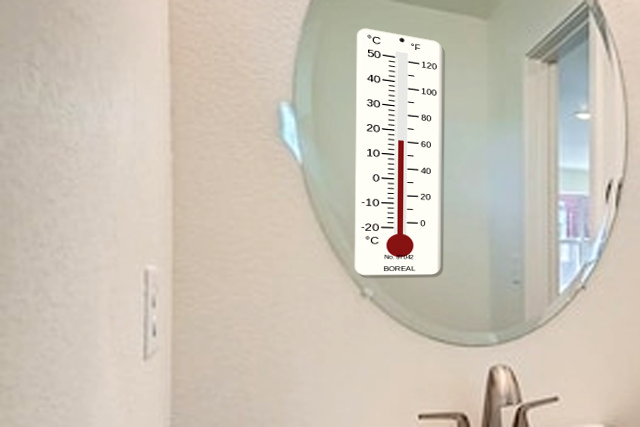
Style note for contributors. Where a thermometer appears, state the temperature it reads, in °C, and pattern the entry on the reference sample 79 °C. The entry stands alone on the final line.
16 °C
